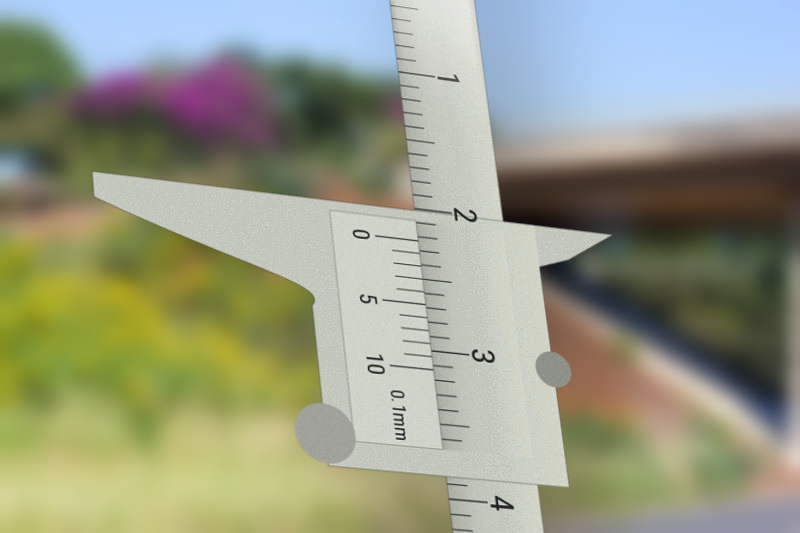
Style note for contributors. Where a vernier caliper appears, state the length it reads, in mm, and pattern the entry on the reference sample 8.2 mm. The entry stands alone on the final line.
22.3 mm
